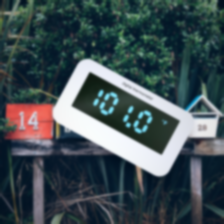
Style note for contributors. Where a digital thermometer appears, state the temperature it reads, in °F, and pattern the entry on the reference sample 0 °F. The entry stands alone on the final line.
101.0 °F
